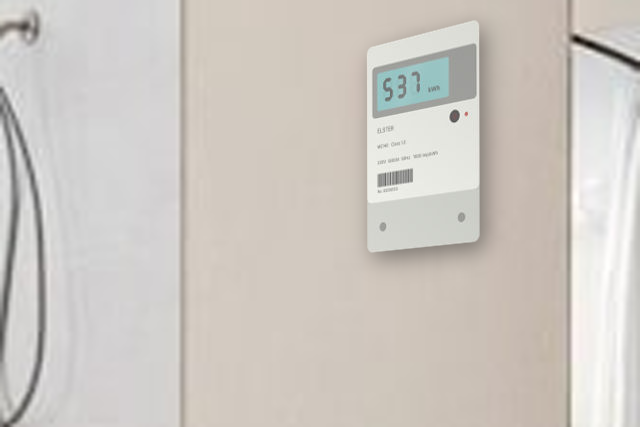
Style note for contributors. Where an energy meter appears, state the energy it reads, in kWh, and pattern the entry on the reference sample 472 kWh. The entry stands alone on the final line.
537 kWh
